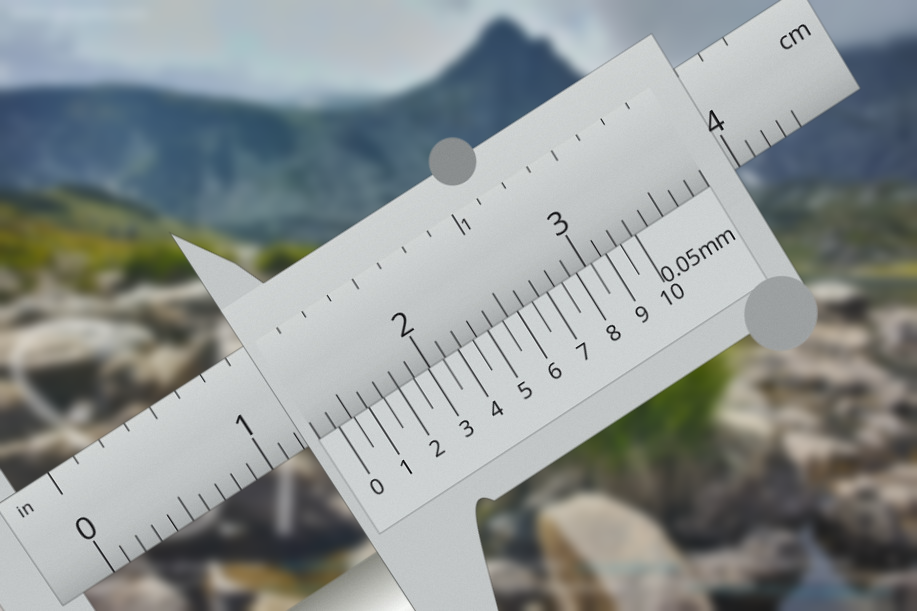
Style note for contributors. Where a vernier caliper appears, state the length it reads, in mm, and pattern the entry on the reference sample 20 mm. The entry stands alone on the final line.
14.2 mm
